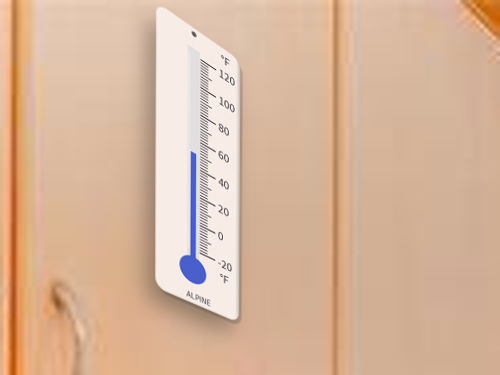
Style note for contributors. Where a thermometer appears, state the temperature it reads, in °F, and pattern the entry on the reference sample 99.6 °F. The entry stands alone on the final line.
50 °F
